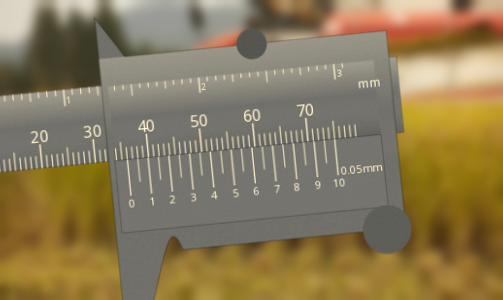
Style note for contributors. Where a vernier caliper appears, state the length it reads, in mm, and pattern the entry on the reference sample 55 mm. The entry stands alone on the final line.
36.0 mm
